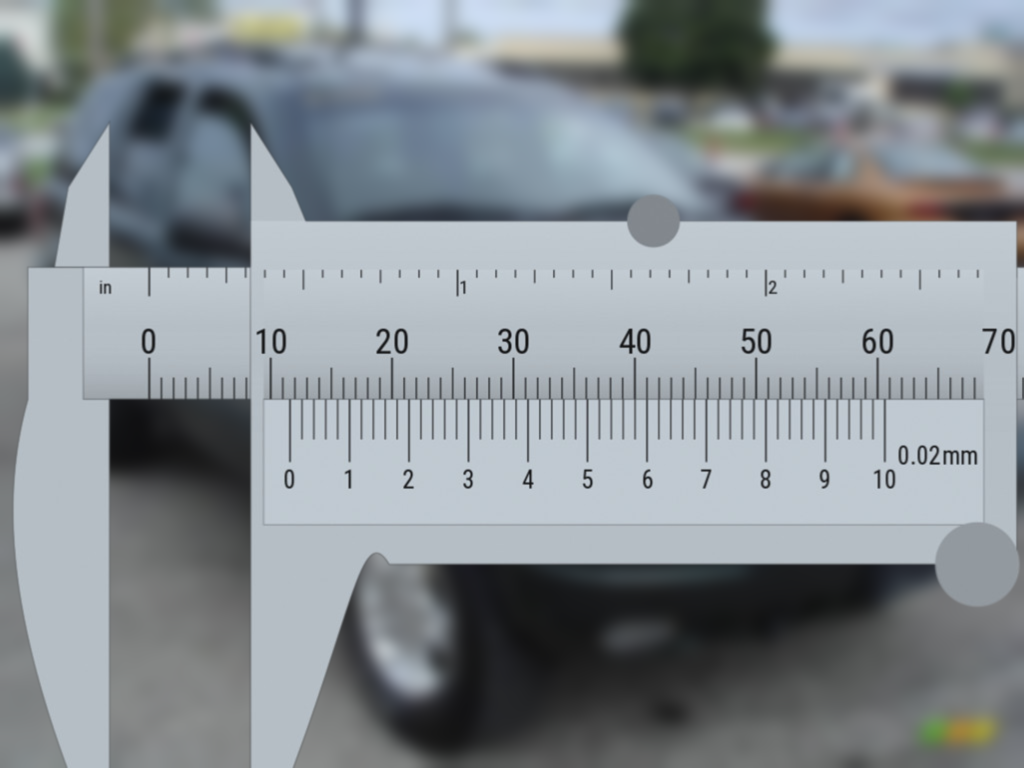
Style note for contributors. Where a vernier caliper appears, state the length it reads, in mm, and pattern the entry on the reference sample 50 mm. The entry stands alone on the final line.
11.6 mm
